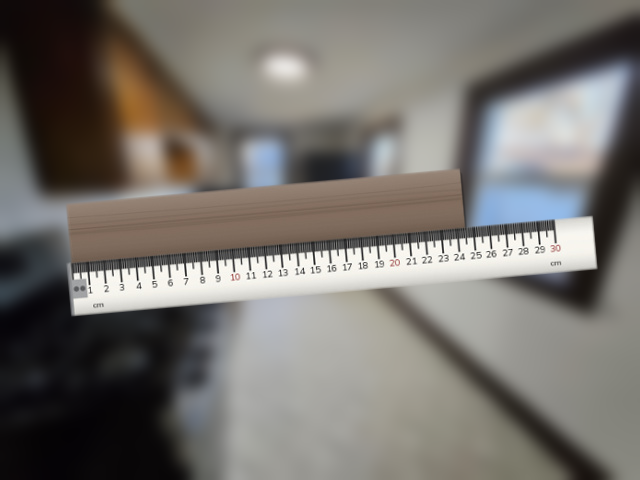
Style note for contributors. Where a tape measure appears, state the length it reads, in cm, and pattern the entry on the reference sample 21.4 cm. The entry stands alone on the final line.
24.5 cm
